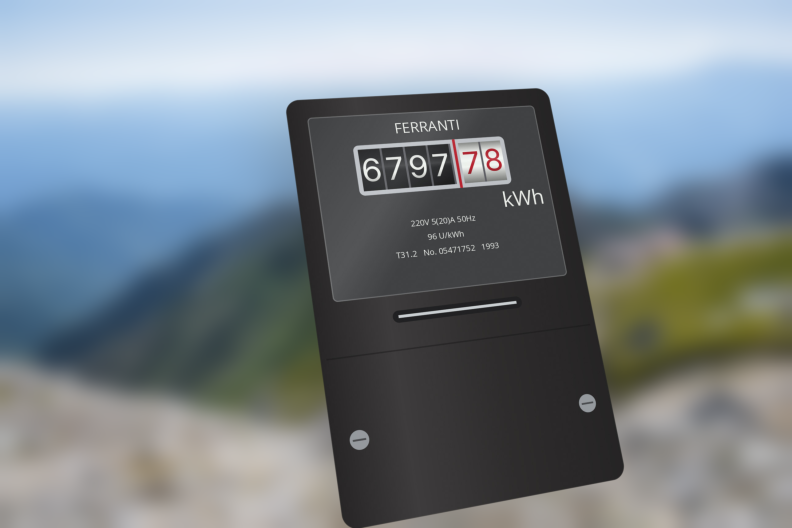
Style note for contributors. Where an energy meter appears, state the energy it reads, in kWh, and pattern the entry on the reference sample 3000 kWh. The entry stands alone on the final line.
6797.78 kWh
